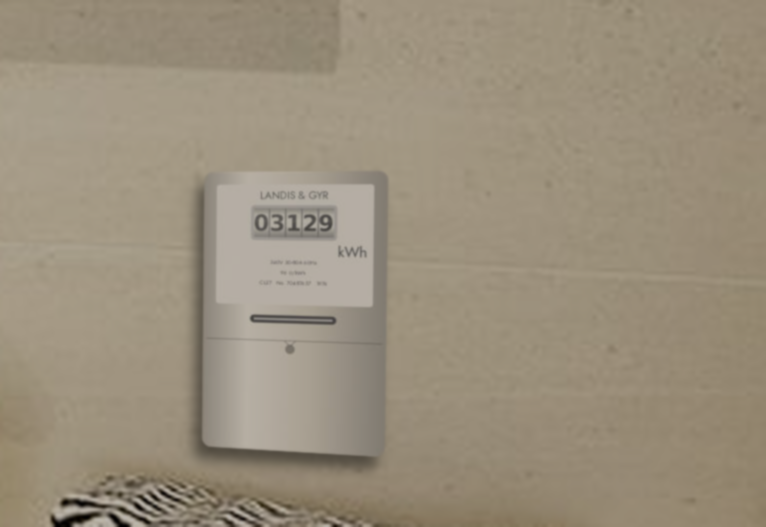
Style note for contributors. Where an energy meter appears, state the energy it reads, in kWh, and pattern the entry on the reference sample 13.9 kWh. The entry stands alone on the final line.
3129 kWh
